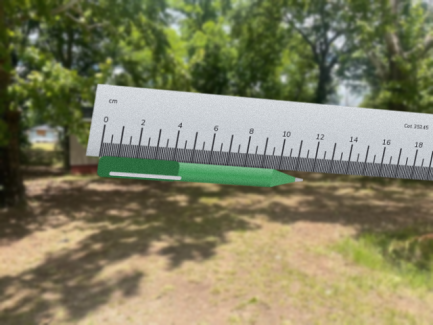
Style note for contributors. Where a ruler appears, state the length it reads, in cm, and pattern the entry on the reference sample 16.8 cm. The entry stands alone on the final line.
11.5 cm
